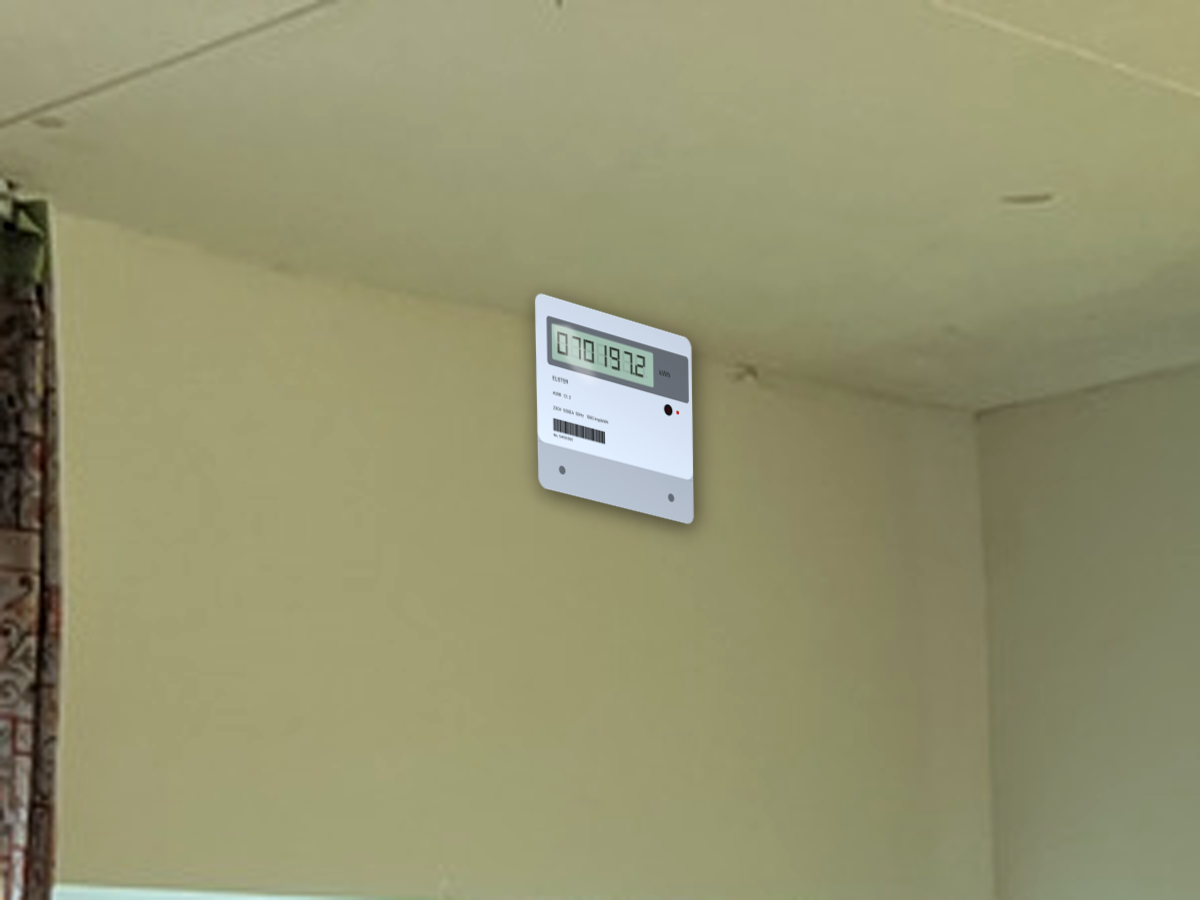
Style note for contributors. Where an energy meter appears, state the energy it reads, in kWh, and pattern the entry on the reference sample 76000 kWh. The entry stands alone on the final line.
70197.2 kWh
